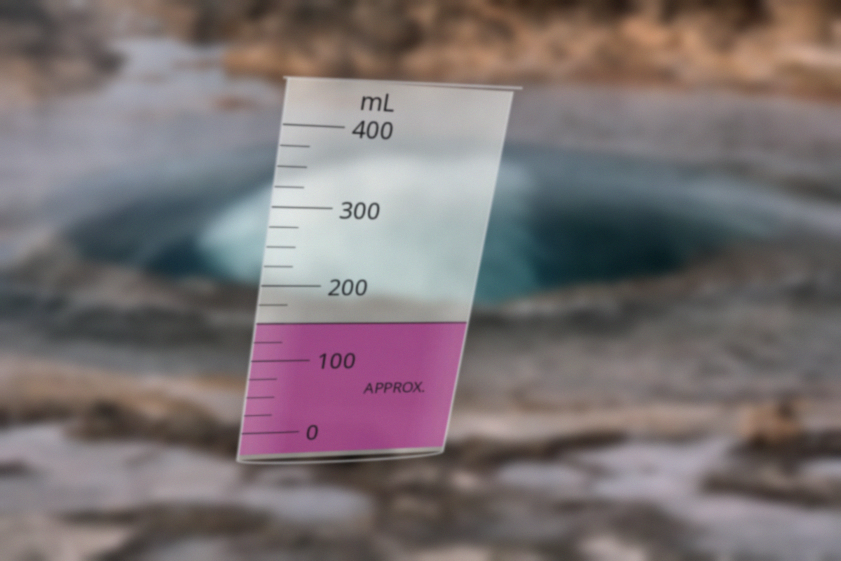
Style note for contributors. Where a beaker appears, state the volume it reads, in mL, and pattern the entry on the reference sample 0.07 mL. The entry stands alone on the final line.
150 mL
